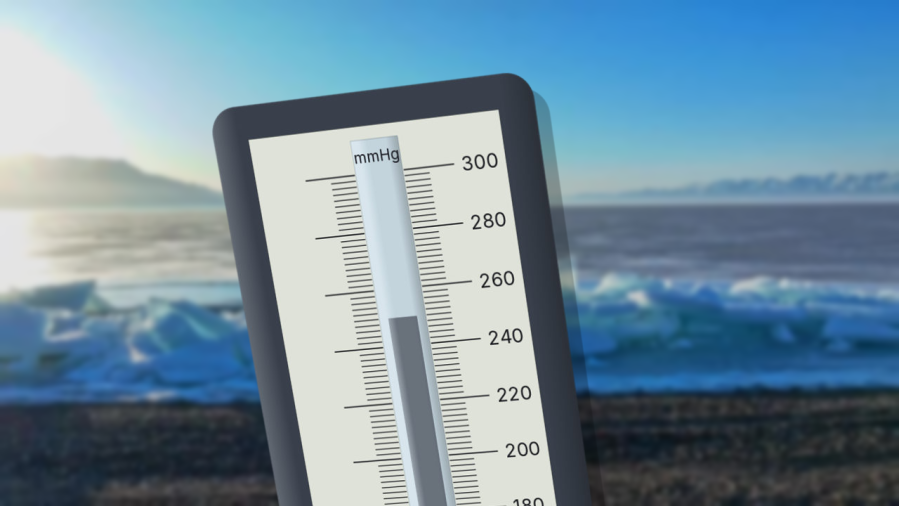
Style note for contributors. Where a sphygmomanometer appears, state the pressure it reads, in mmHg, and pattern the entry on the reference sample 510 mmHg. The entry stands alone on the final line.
250 mmHg
